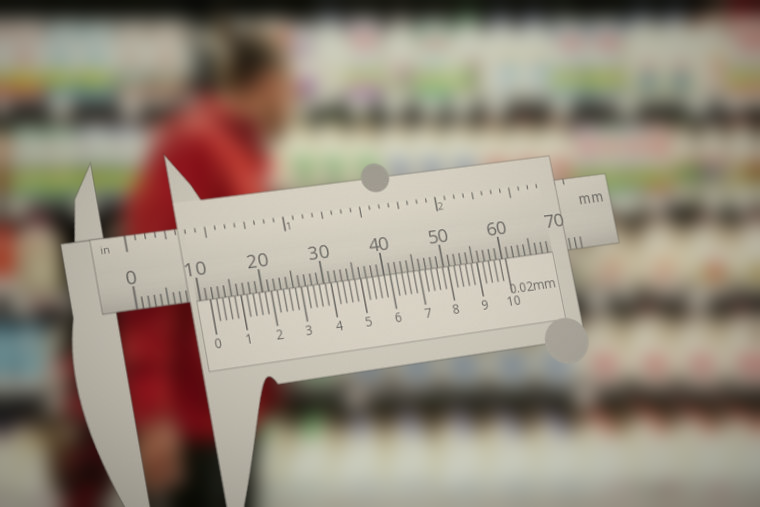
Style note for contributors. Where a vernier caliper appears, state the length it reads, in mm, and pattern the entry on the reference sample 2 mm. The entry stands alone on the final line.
11.6 mm
